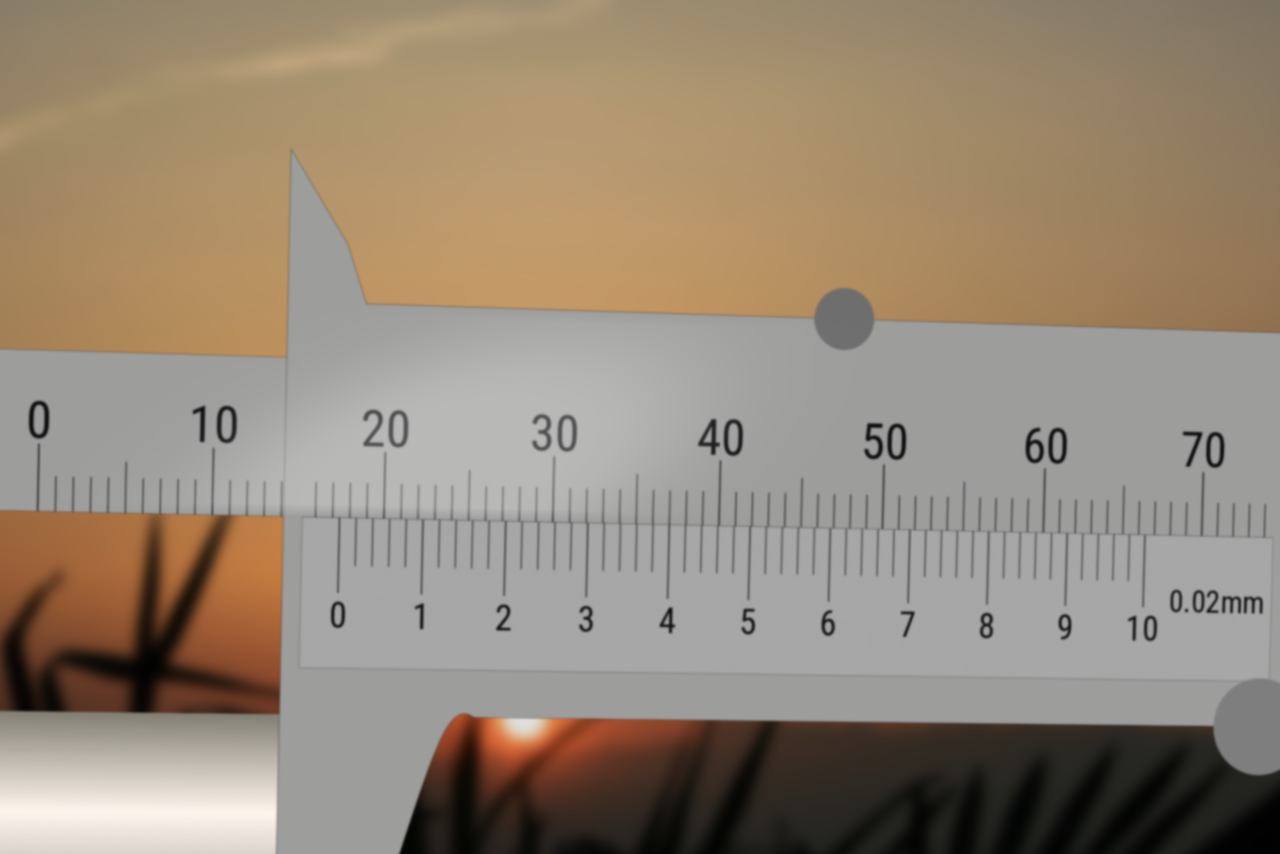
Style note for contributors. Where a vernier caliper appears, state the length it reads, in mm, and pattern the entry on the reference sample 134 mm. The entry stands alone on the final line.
17.4 mm
